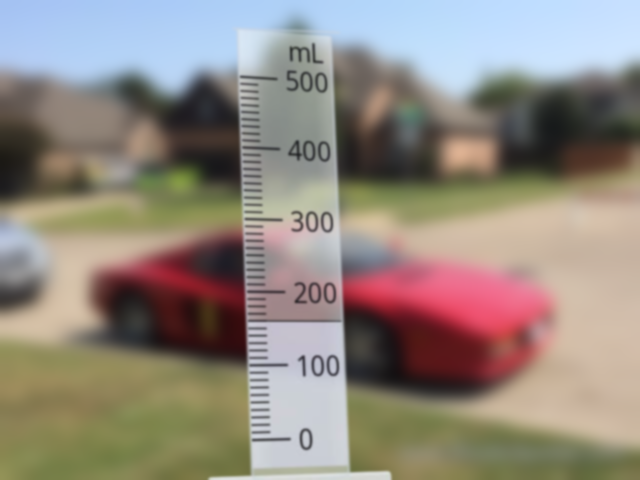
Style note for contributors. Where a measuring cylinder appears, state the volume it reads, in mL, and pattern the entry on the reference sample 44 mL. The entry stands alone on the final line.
160 mL
